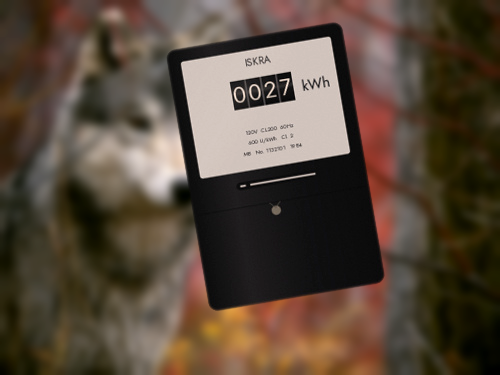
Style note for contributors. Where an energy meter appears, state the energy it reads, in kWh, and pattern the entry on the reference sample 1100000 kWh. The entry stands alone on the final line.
27 kWh
